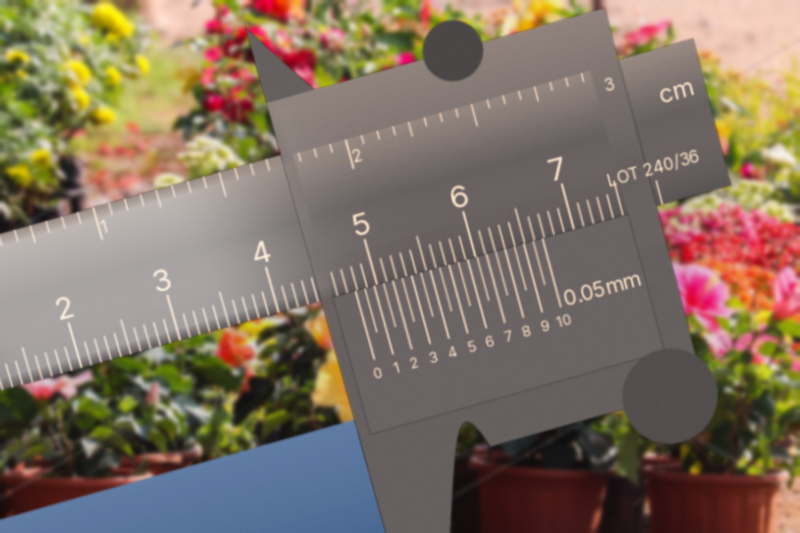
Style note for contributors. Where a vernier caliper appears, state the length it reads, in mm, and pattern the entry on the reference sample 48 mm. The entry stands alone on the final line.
47.8 mm
